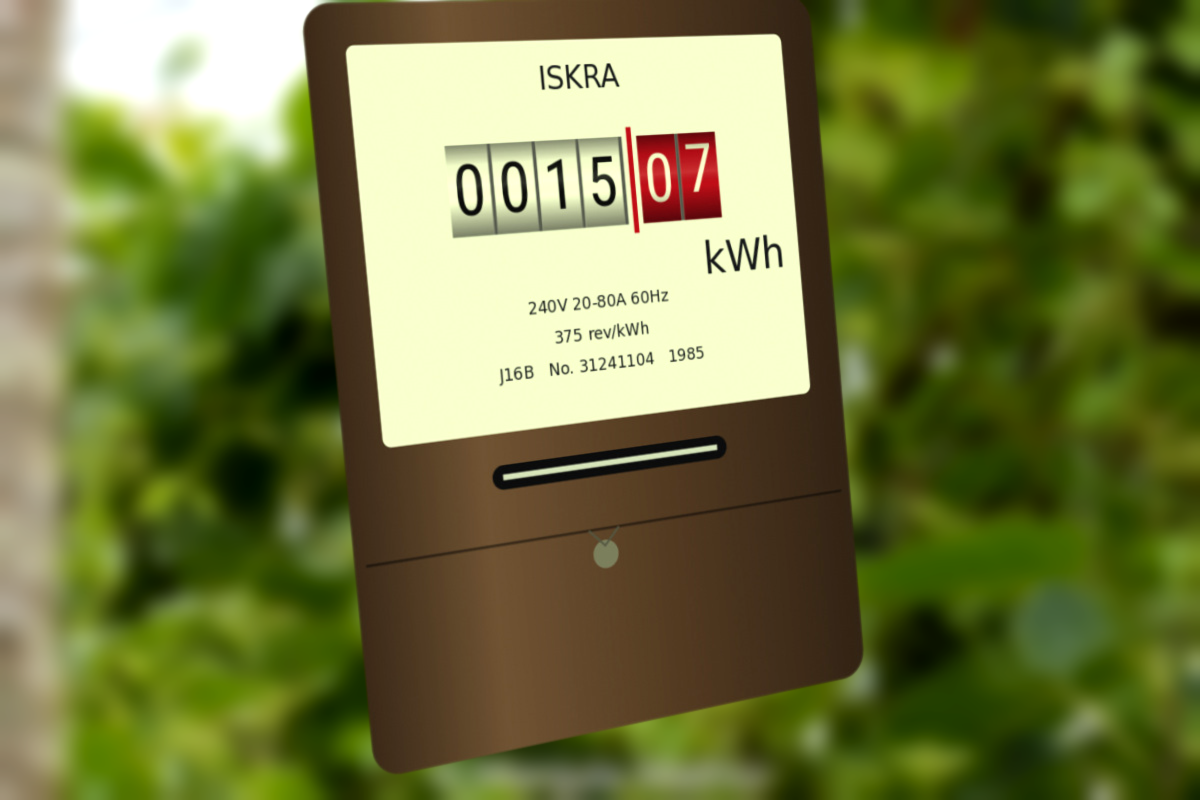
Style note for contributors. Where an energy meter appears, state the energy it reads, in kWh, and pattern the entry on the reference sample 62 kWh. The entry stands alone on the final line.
15.07 kWh
